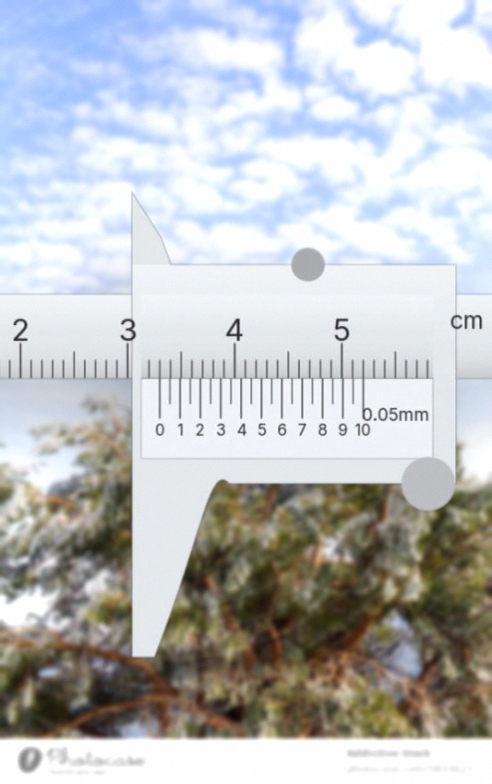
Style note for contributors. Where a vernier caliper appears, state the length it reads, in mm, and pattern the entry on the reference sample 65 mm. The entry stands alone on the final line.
33.0 mm
